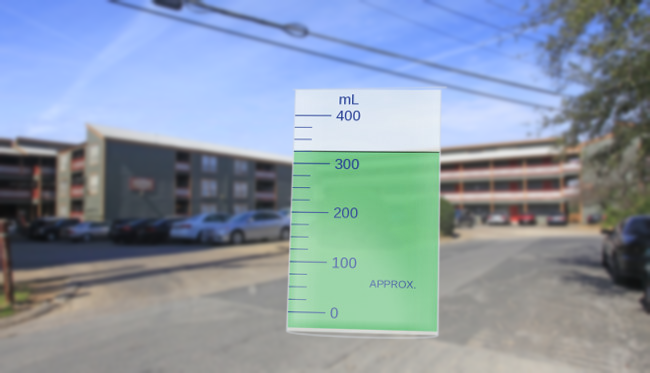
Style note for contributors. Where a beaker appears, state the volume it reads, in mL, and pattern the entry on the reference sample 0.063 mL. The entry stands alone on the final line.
325 mL
